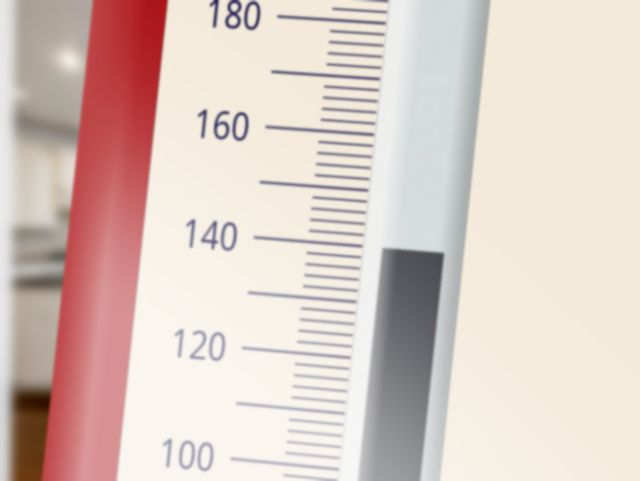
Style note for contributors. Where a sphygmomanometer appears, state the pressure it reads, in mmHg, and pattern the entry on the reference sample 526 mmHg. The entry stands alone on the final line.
140 mmHg
